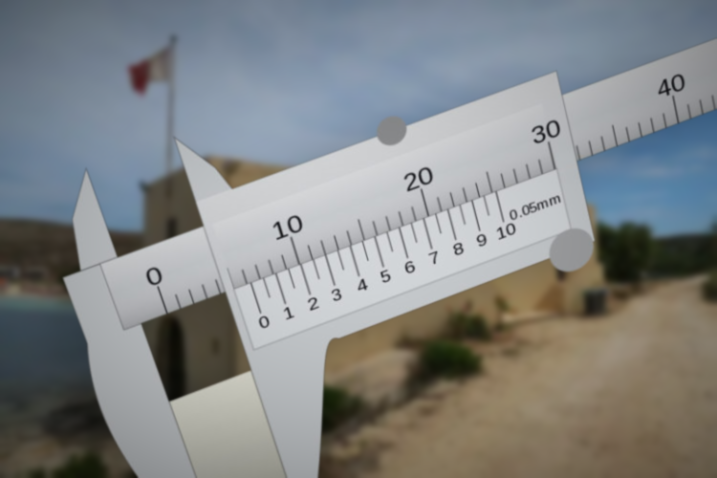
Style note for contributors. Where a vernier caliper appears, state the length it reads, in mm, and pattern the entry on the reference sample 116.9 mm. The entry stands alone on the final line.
6.3 mm
